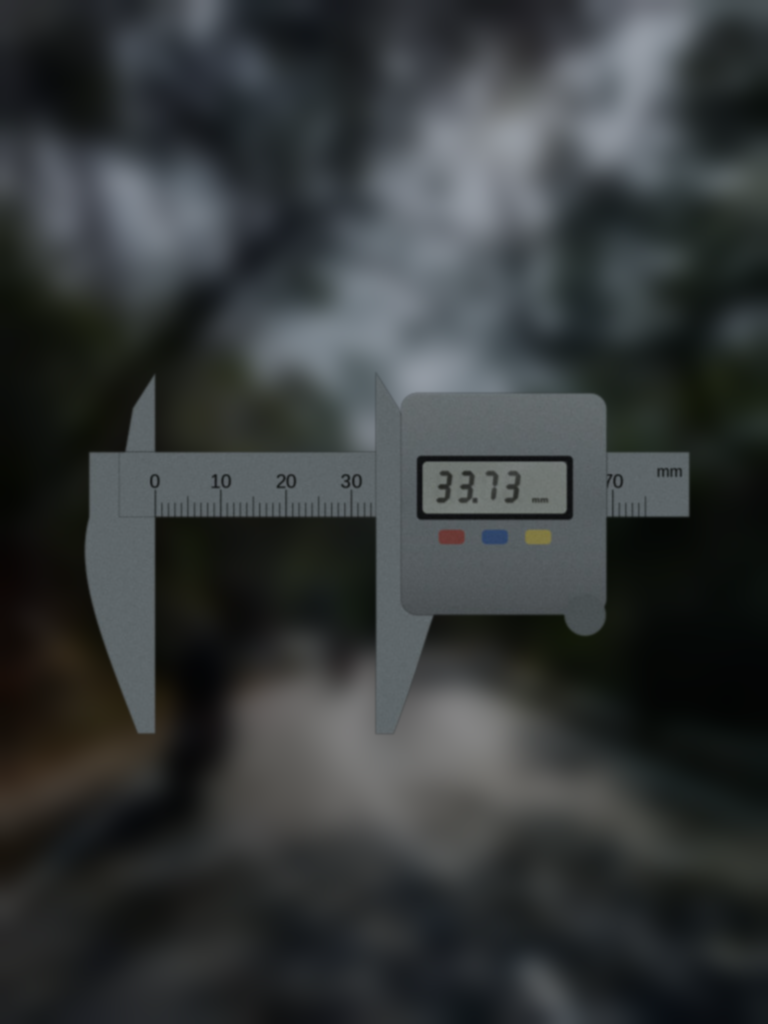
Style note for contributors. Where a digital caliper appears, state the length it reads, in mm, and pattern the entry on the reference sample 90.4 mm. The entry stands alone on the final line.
33.73 mm
